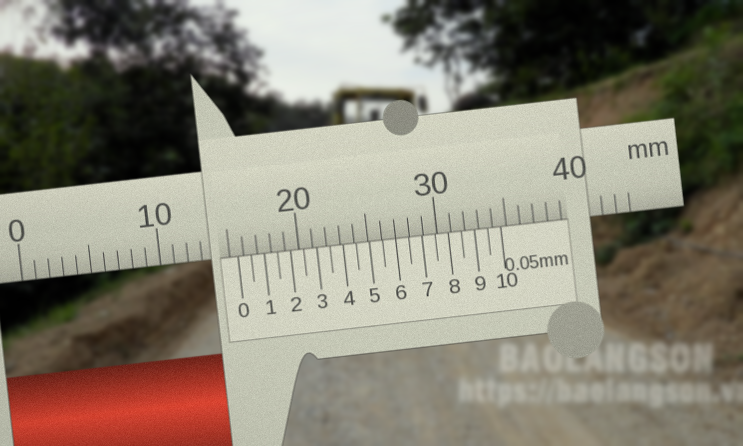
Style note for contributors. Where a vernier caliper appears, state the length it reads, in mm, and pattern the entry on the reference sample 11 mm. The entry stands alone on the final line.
15.6 mm
